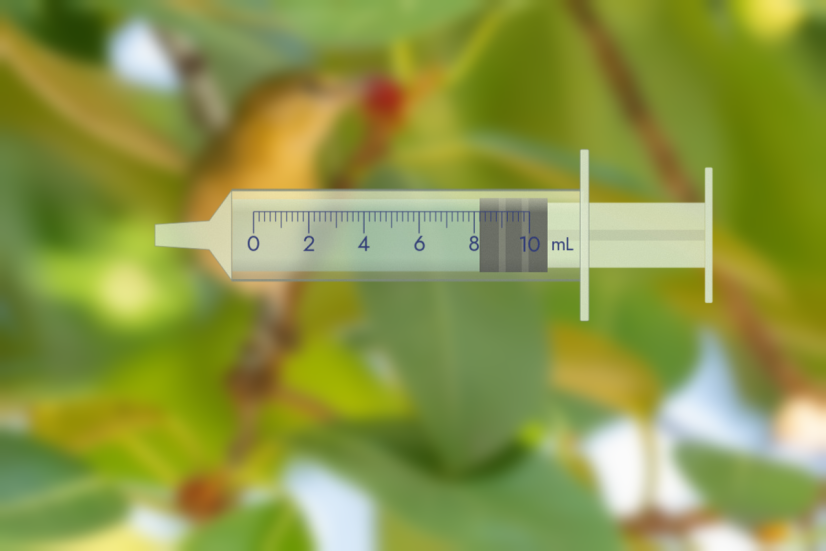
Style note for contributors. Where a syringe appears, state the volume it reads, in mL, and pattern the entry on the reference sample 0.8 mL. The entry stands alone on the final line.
8.2 mL
